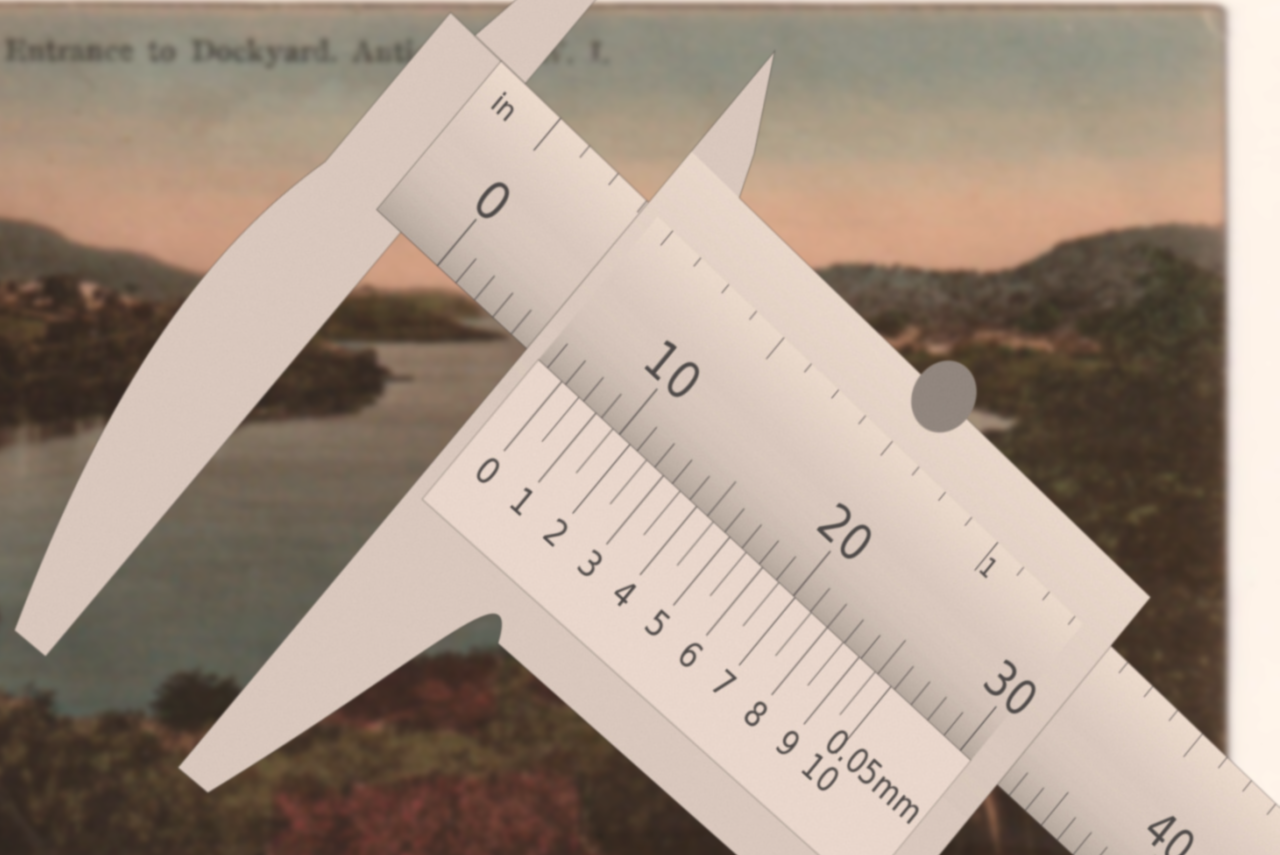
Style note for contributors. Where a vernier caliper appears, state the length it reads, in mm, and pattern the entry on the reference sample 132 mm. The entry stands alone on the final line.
6.8 mm
